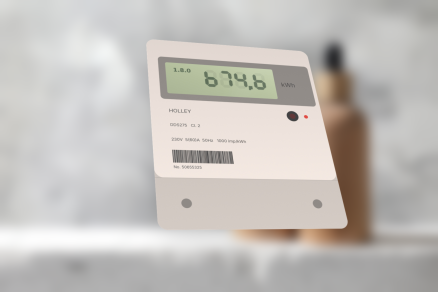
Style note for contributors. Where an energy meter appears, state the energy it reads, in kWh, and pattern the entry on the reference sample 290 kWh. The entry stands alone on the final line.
674.6 kWh
